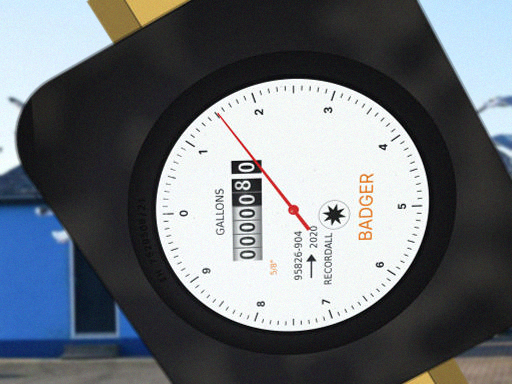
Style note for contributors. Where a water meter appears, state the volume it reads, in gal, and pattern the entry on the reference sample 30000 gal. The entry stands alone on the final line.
81.5 gal
